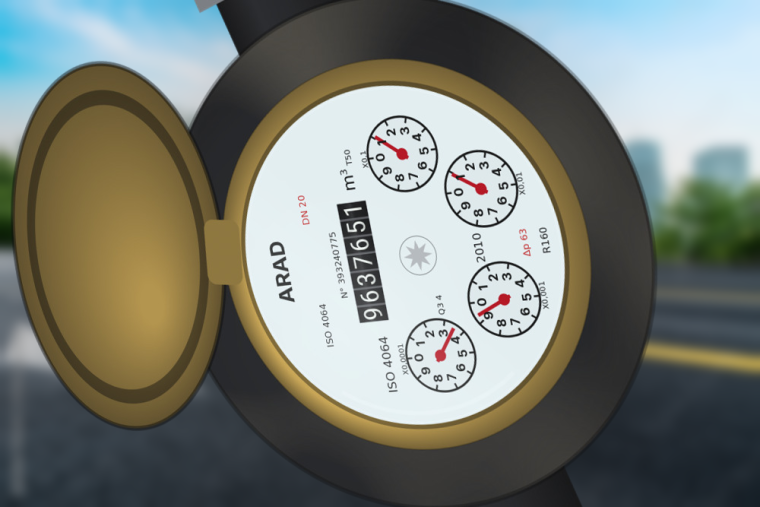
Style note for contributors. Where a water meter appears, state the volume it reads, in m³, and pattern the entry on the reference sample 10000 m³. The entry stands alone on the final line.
9637651.1093 m³
